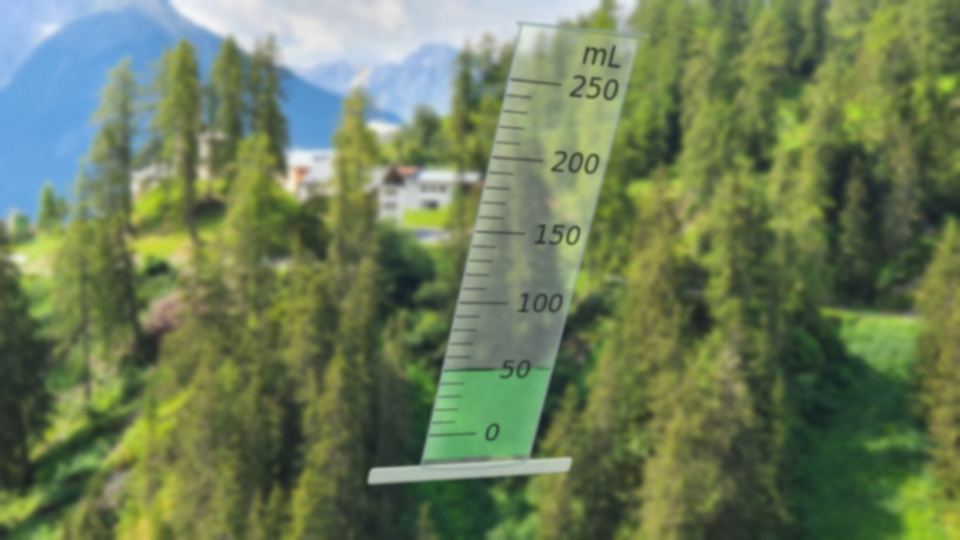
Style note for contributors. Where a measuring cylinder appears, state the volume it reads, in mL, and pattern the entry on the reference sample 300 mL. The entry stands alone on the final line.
50 mL
